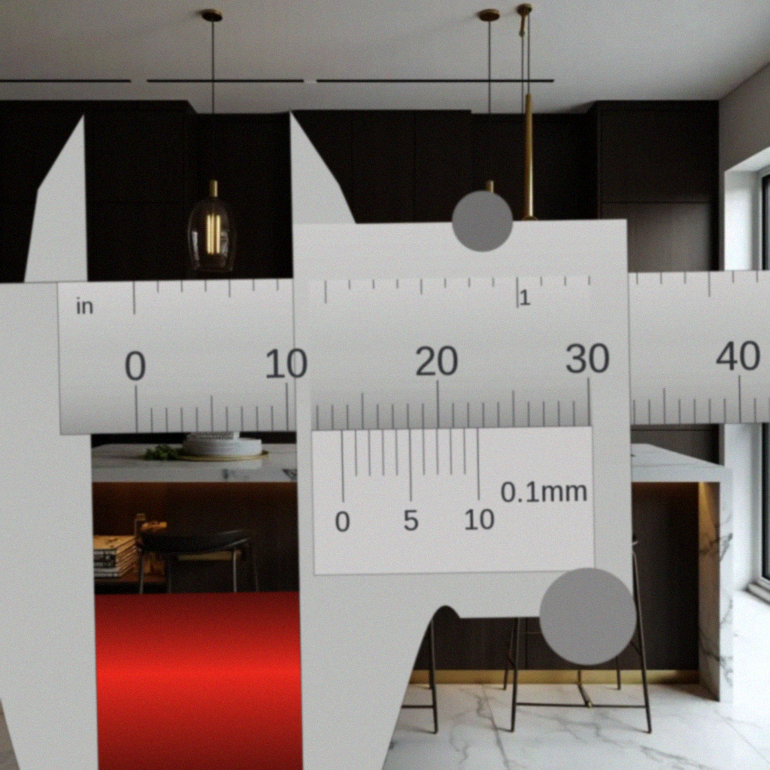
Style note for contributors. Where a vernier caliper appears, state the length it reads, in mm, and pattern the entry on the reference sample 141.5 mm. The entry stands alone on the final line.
13.6 mm
